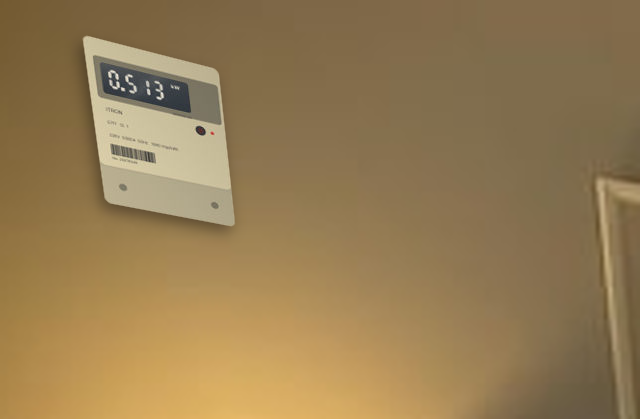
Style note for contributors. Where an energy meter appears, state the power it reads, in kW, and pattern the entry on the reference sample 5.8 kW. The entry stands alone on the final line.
0.513 kW
